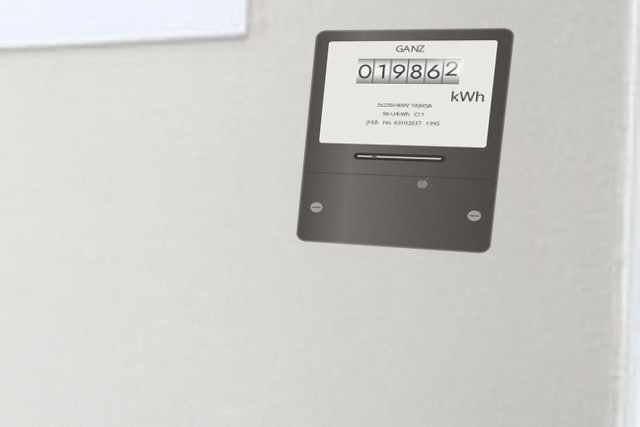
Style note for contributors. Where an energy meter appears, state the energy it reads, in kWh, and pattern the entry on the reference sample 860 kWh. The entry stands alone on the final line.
19862 kWh
